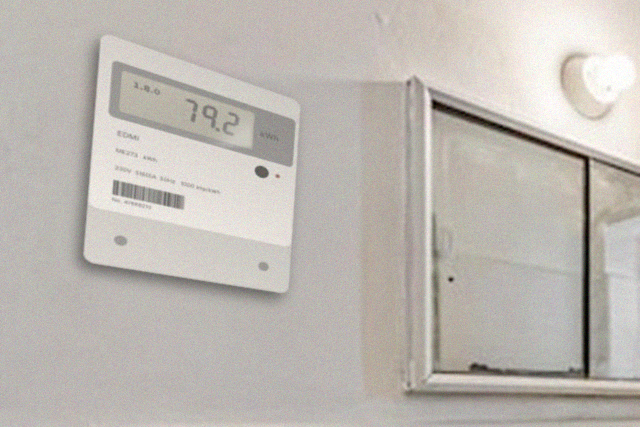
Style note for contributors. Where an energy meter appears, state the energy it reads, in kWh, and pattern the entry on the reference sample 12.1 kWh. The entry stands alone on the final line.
79.2 kWh
